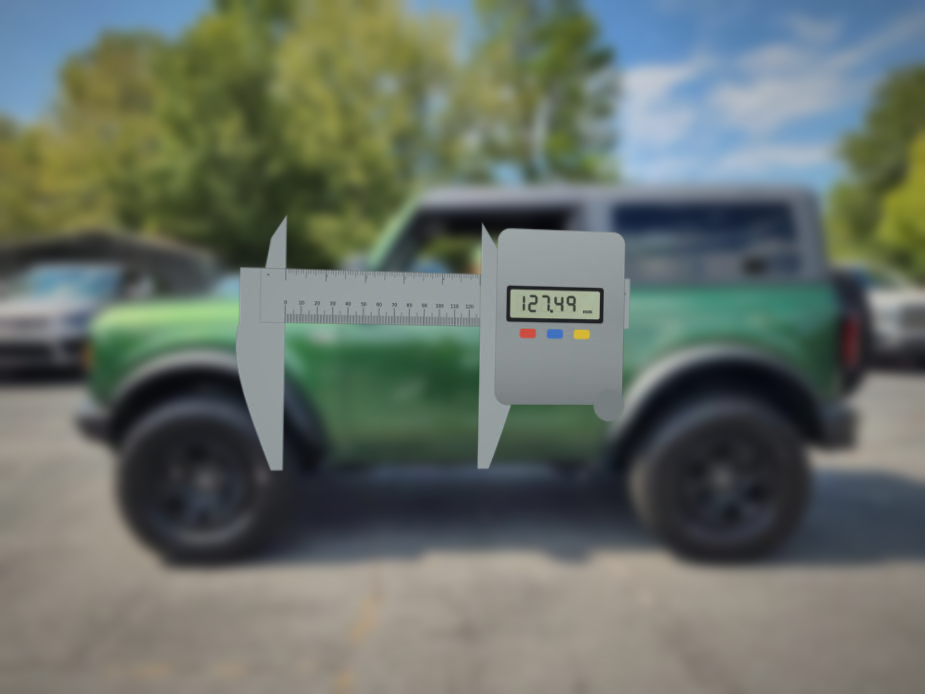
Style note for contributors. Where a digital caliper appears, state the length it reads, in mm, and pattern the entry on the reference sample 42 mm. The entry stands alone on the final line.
127.49 mm
